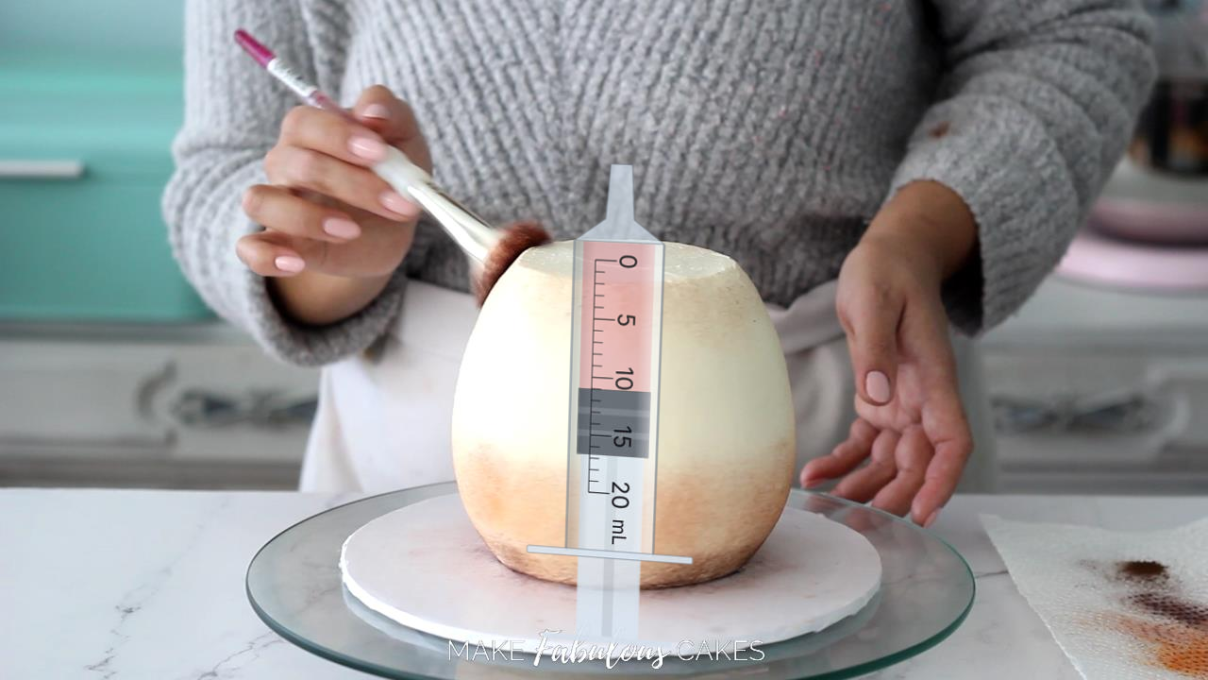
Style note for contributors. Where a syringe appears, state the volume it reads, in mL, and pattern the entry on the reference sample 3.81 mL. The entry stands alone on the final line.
11 mL
